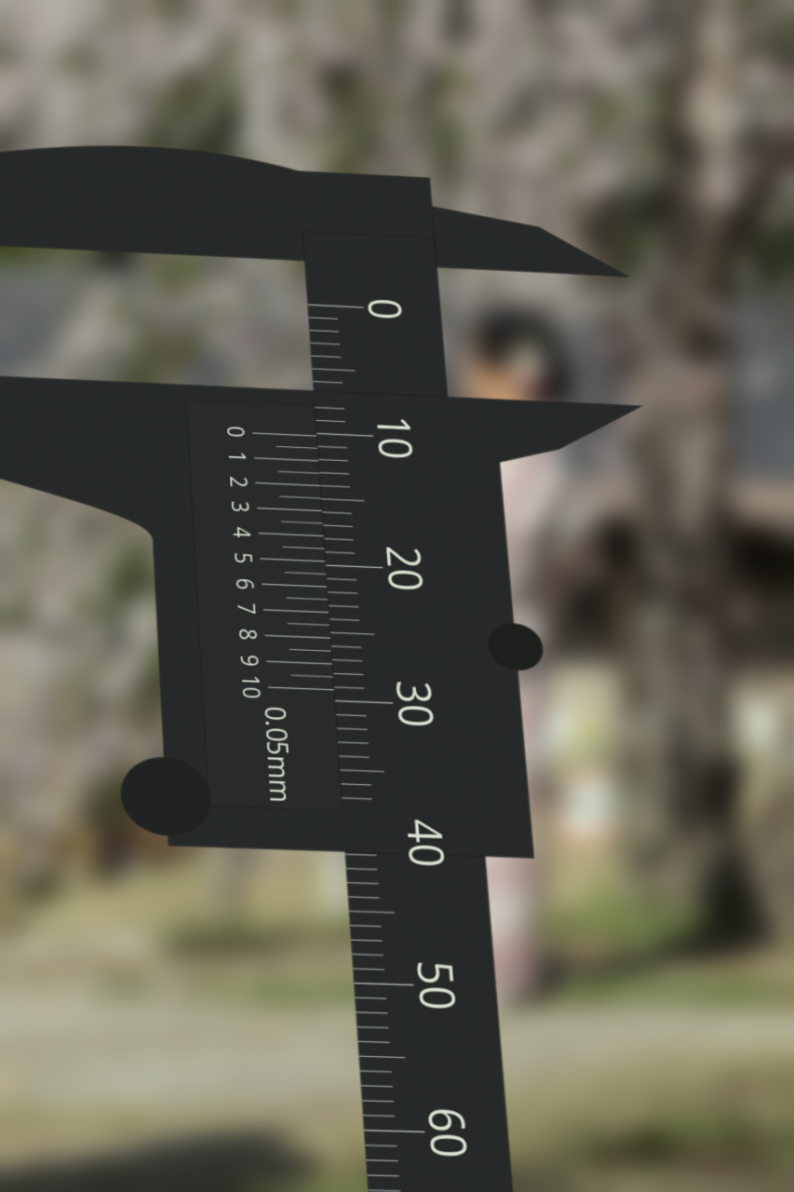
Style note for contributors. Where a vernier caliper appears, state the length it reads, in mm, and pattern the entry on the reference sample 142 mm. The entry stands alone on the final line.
10.2 mm
